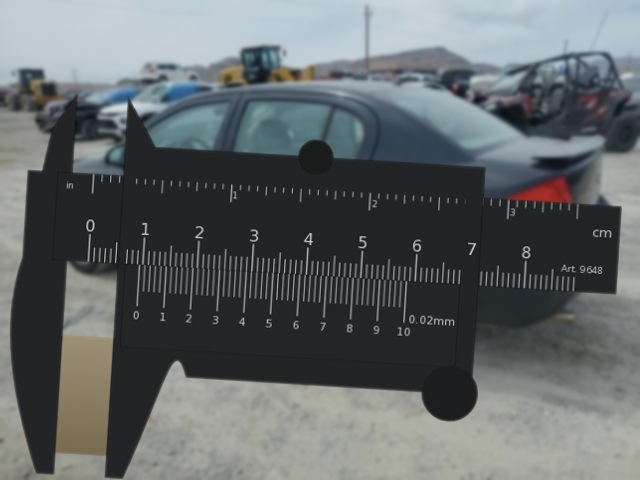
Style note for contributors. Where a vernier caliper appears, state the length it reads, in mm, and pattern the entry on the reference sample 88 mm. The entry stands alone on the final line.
9.4 mm
